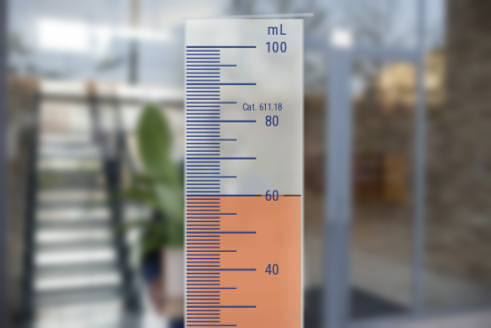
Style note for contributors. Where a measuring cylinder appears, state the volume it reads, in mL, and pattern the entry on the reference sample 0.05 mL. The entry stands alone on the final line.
60 mL
